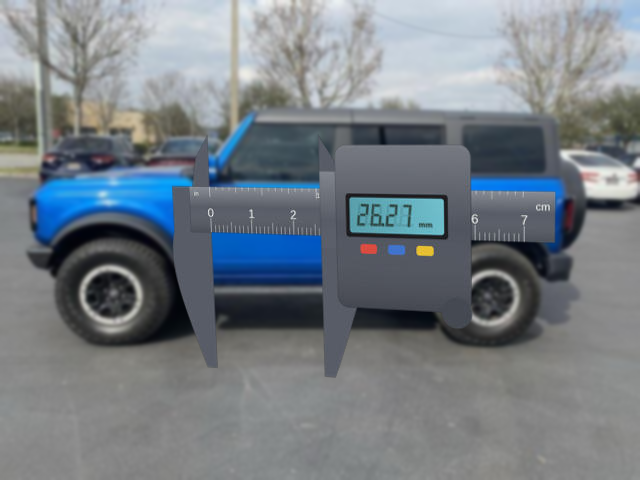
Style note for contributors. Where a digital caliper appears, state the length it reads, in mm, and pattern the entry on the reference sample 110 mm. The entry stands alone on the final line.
26.27 mm
